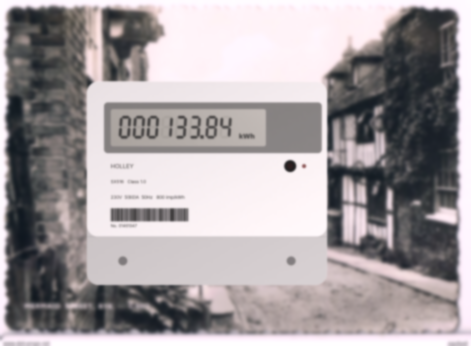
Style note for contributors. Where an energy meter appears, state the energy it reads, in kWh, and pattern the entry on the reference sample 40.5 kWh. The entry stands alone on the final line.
133.84 kWh
